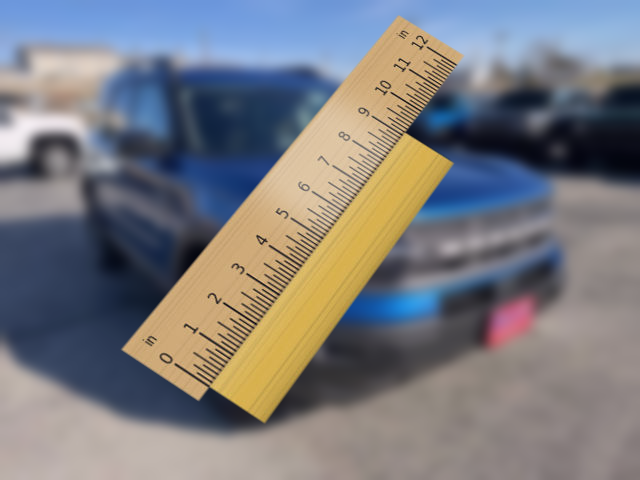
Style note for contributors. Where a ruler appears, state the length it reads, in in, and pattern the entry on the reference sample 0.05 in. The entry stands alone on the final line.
9.125 in
